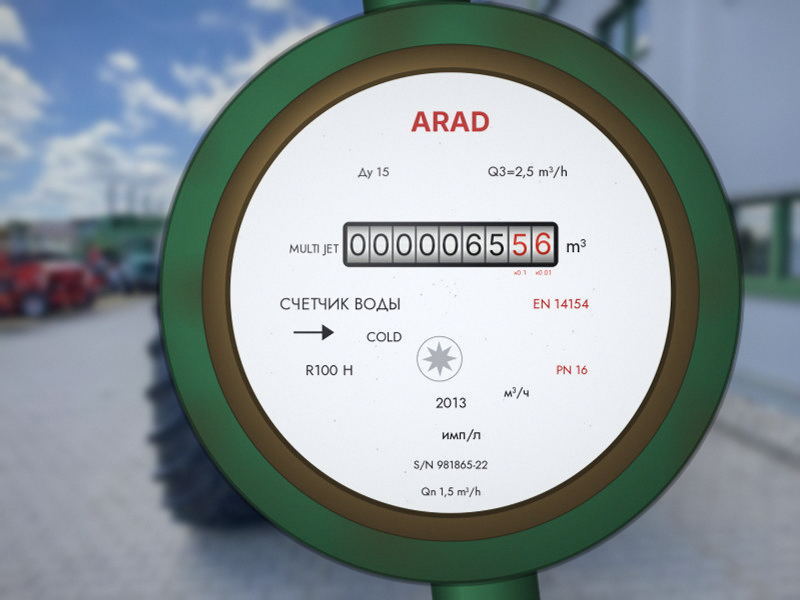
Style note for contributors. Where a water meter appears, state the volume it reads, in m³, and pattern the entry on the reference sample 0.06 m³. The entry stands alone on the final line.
65.56 m³
